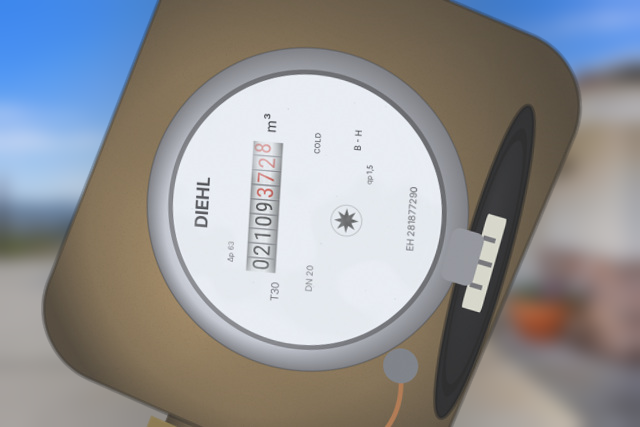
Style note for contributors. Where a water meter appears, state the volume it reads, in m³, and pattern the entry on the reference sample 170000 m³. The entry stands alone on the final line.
2109.3728 m³
